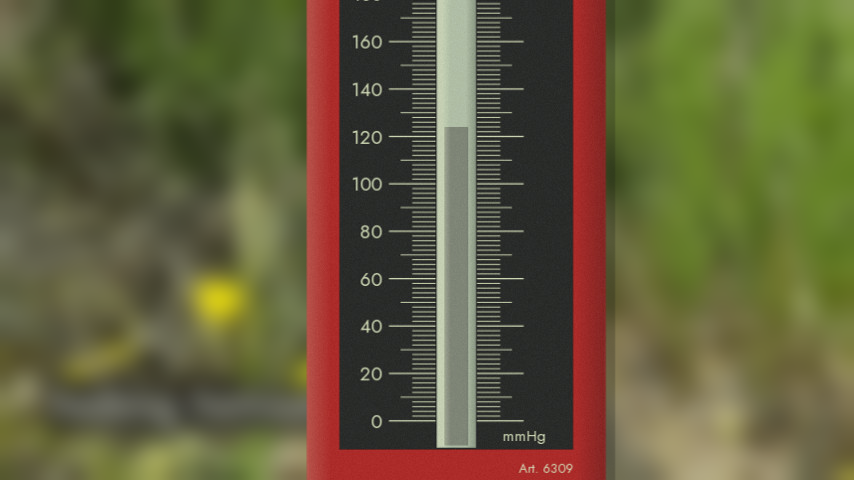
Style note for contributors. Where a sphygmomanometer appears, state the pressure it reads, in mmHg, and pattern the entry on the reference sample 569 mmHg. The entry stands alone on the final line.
124 mmHg
